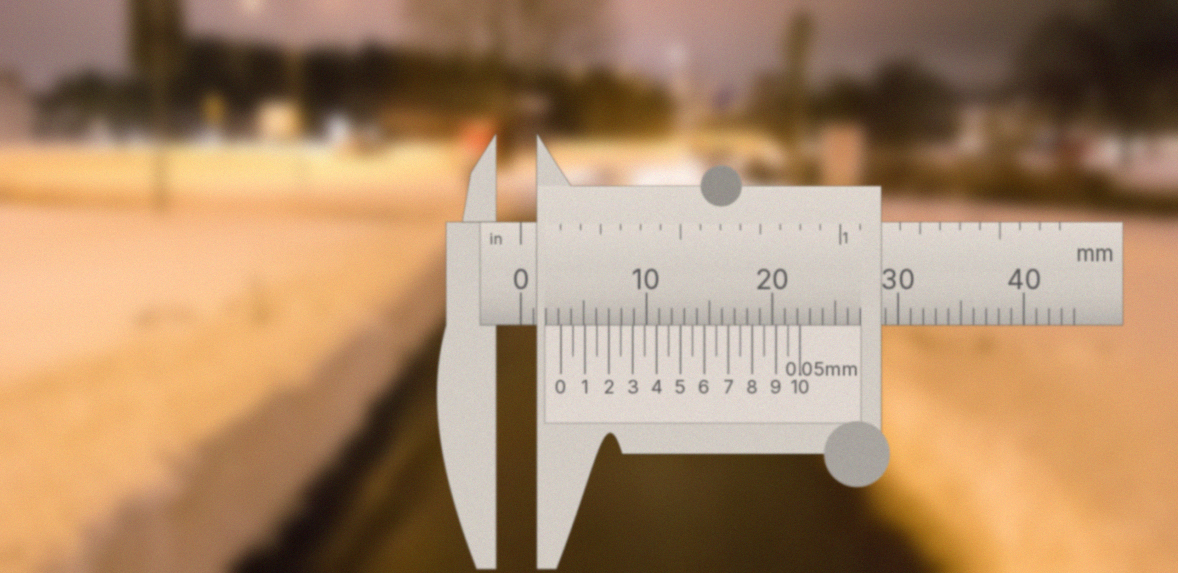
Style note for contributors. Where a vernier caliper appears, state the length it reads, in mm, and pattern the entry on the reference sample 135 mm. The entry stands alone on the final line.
3.2 mm
